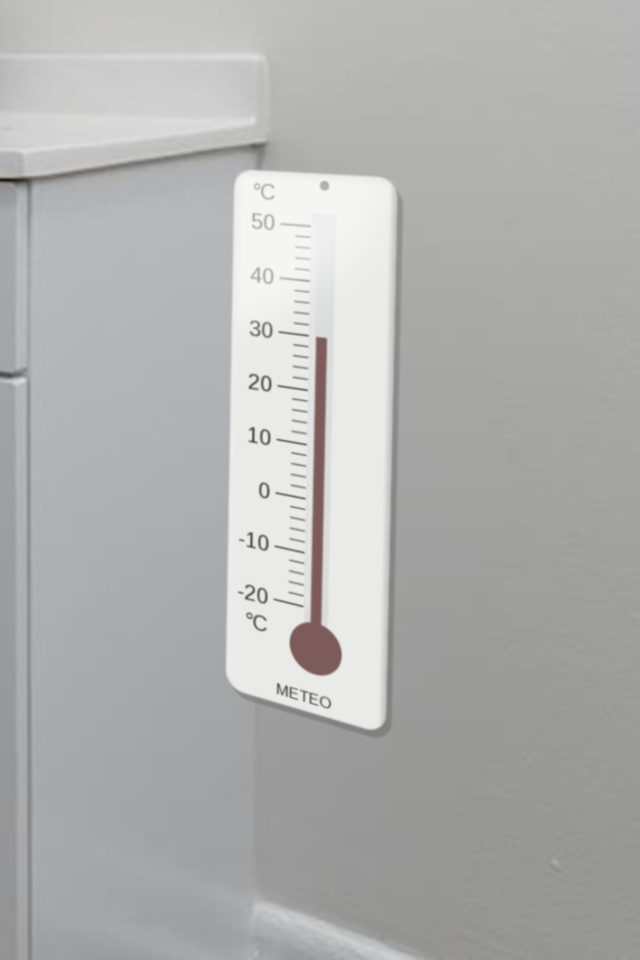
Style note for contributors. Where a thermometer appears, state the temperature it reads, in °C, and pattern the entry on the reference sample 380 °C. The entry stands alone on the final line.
30 °C
